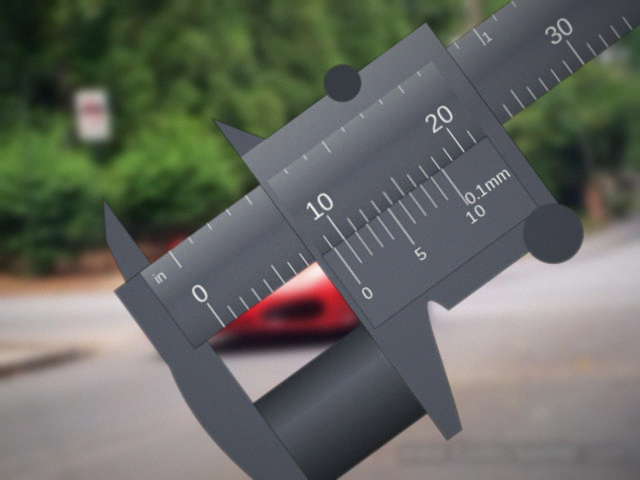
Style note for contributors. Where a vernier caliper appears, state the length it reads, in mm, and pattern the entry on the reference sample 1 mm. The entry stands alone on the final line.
9.1 mm
